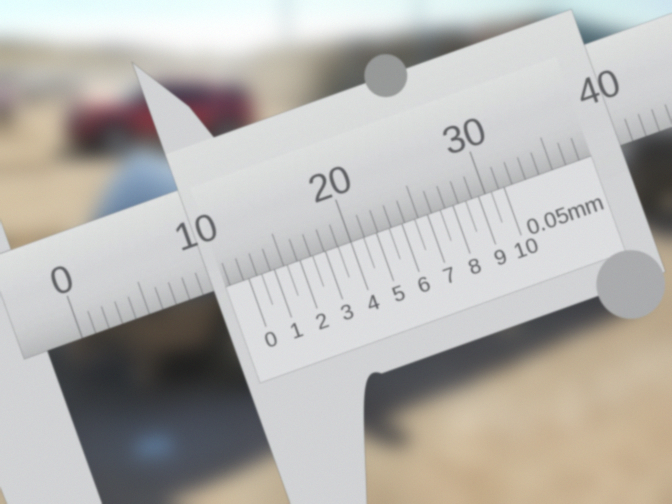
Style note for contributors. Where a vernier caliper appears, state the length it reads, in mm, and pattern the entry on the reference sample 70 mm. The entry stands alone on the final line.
12.4 mm
